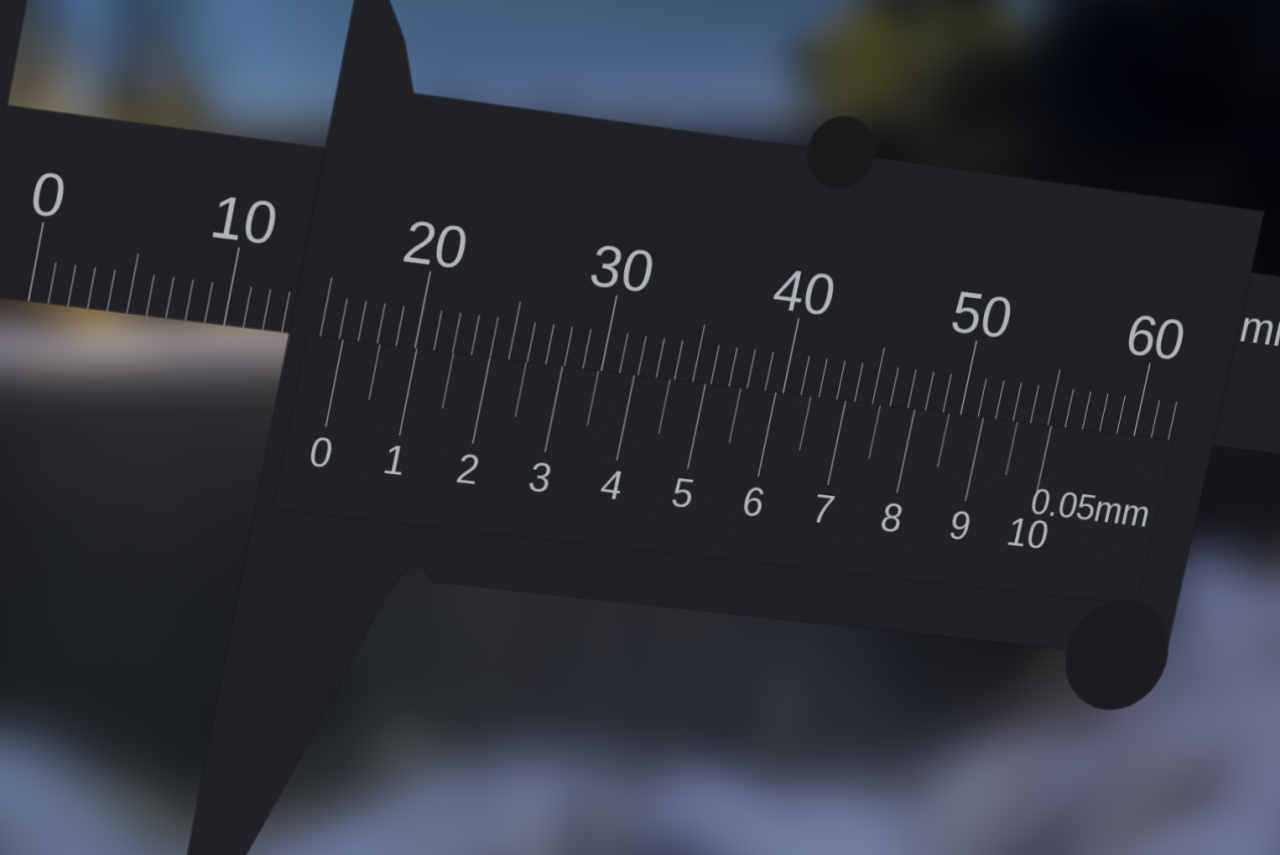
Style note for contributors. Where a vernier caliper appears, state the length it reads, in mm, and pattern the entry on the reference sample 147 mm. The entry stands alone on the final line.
16.2 mm
